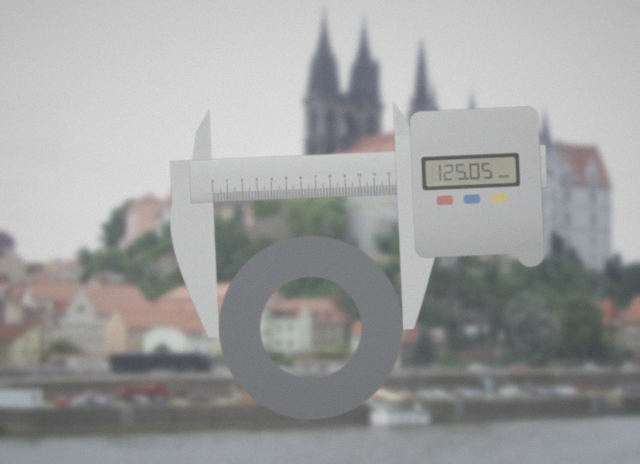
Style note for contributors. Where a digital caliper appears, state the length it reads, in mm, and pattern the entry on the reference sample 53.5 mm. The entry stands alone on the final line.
125.05 mm
